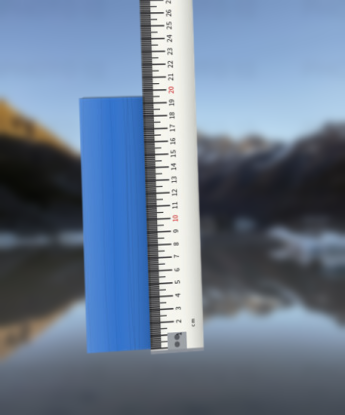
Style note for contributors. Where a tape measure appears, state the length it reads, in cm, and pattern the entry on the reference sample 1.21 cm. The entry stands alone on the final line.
19.5 cm
